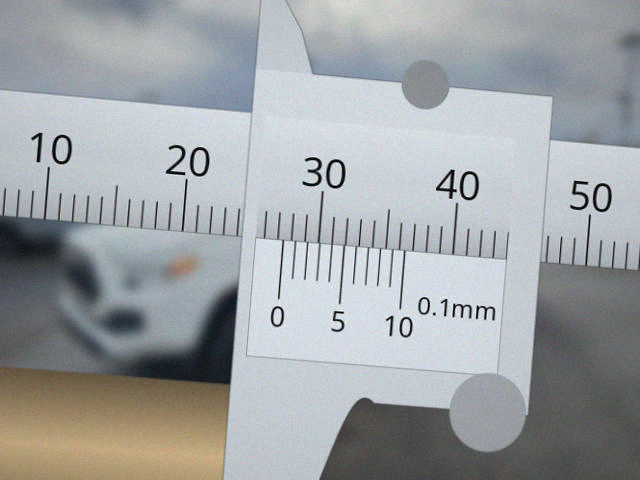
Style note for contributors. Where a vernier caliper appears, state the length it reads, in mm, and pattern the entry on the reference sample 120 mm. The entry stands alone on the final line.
27.4 mm
